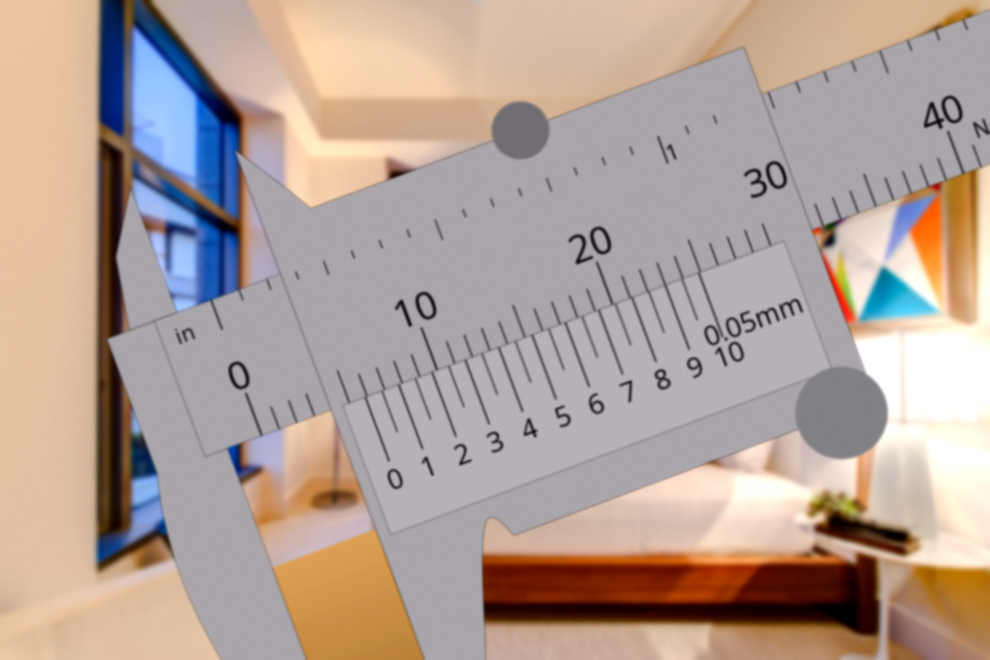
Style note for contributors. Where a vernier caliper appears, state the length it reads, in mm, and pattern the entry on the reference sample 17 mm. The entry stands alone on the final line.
5.9 mm
